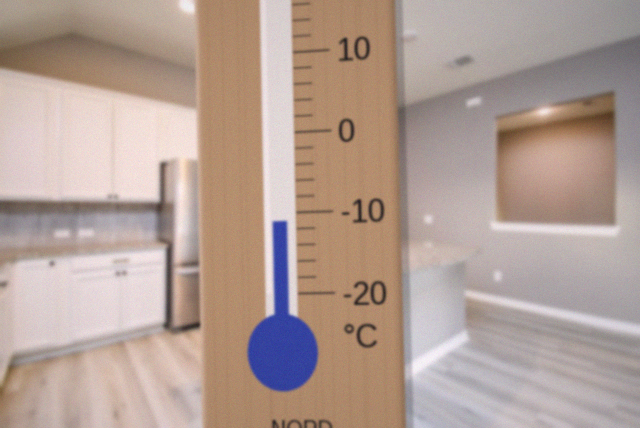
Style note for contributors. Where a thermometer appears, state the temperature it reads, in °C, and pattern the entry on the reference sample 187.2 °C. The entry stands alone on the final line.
-11 °C
